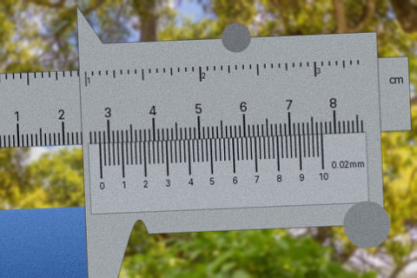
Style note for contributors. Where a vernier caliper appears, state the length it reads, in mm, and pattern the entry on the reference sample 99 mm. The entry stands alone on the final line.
28.0 mm
